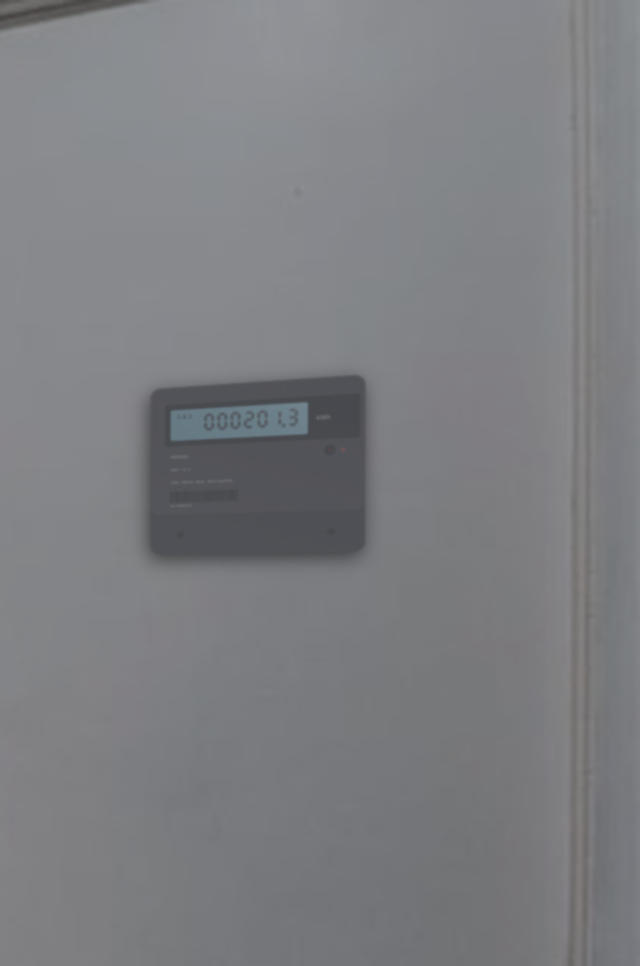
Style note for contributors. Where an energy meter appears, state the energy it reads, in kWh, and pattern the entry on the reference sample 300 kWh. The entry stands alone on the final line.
201.3 kWh
